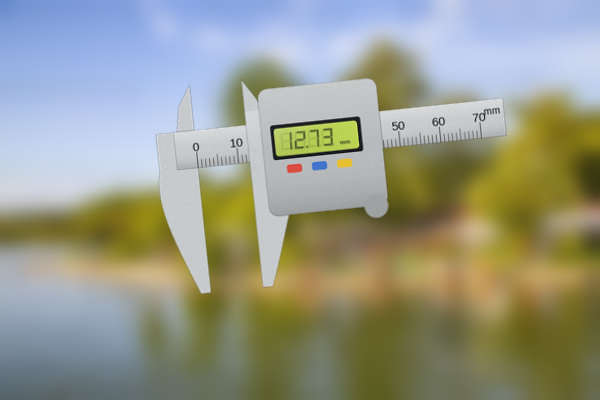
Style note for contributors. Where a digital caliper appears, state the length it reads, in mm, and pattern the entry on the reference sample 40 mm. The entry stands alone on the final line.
12.73 mm
